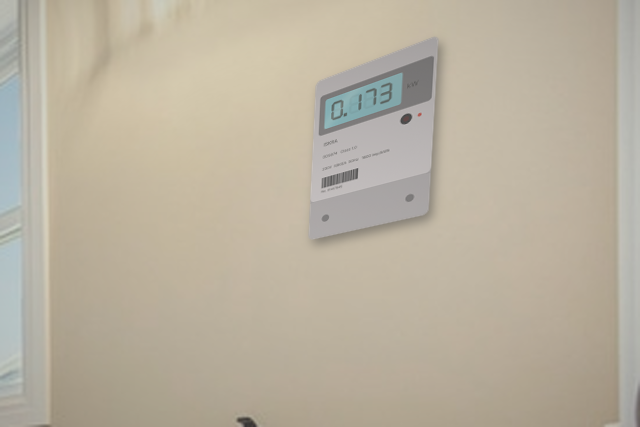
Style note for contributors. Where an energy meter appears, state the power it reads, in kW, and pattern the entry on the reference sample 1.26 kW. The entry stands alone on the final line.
0.173 kW
